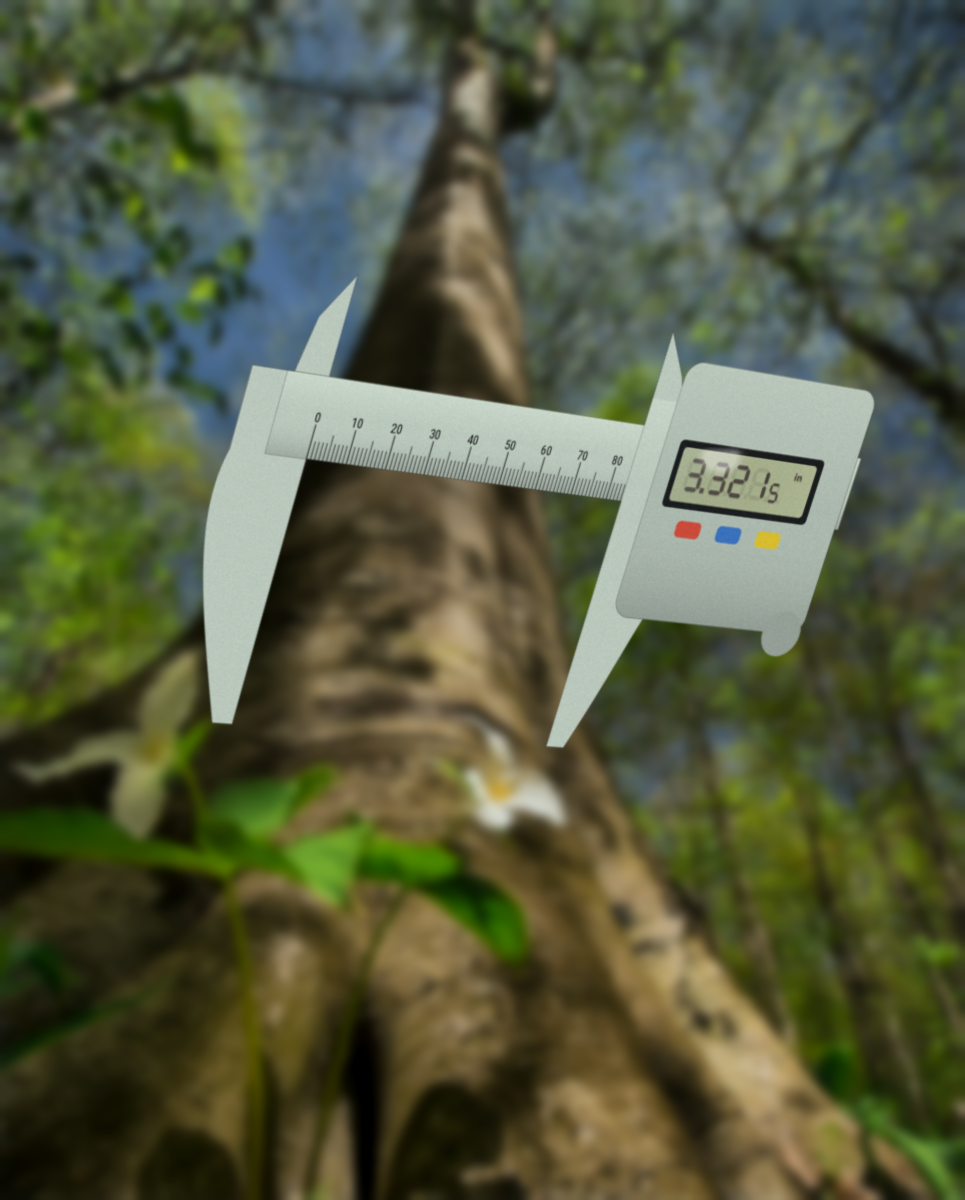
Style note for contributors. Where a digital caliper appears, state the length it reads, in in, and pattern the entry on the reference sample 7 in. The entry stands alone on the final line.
3.3215 in
